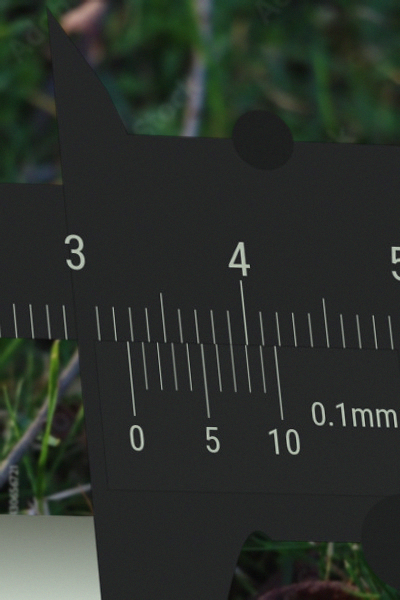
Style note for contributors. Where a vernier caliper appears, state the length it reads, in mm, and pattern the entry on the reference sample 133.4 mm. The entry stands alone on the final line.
32.7 mm
